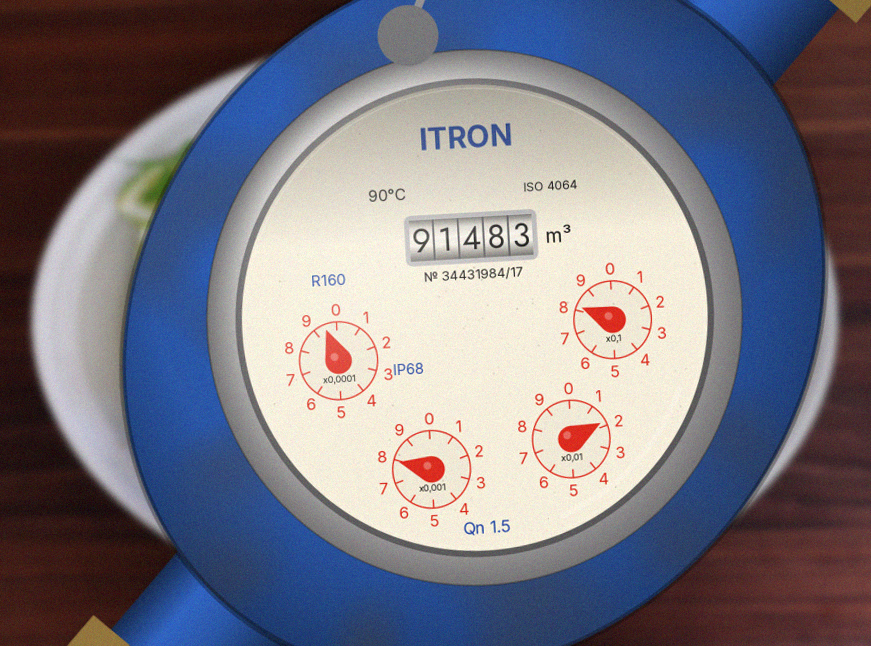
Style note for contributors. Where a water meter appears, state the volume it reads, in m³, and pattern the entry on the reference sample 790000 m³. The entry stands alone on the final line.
91483.8179 m³
